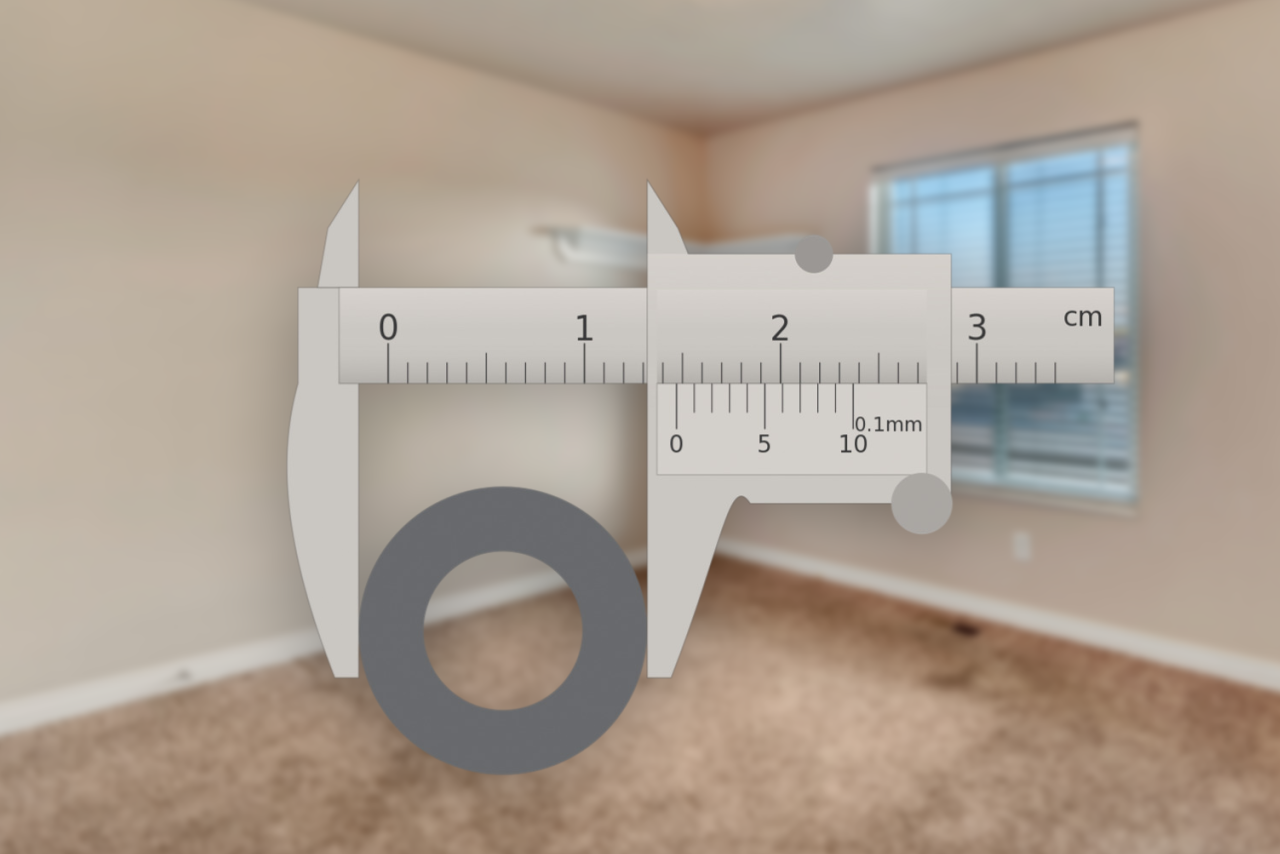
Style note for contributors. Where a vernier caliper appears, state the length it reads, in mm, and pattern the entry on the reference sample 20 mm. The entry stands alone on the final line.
14.7 mm
